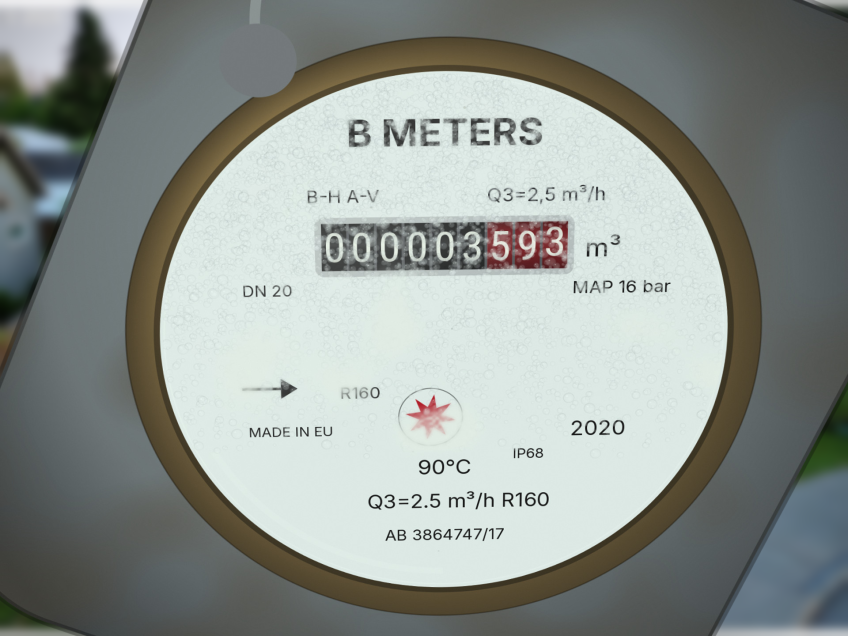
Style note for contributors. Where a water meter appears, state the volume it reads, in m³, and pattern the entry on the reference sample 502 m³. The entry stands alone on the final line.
3.593 m³
